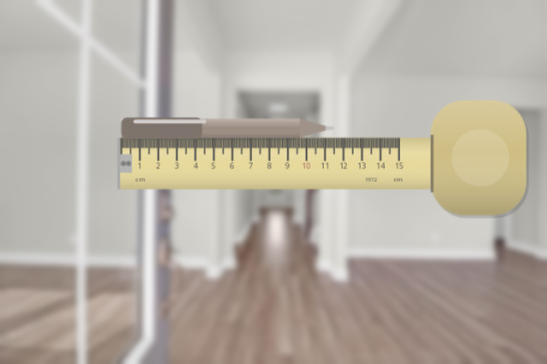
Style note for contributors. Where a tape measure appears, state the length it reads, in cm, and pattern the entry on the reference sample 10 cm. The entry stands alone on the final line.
11.5 cm
